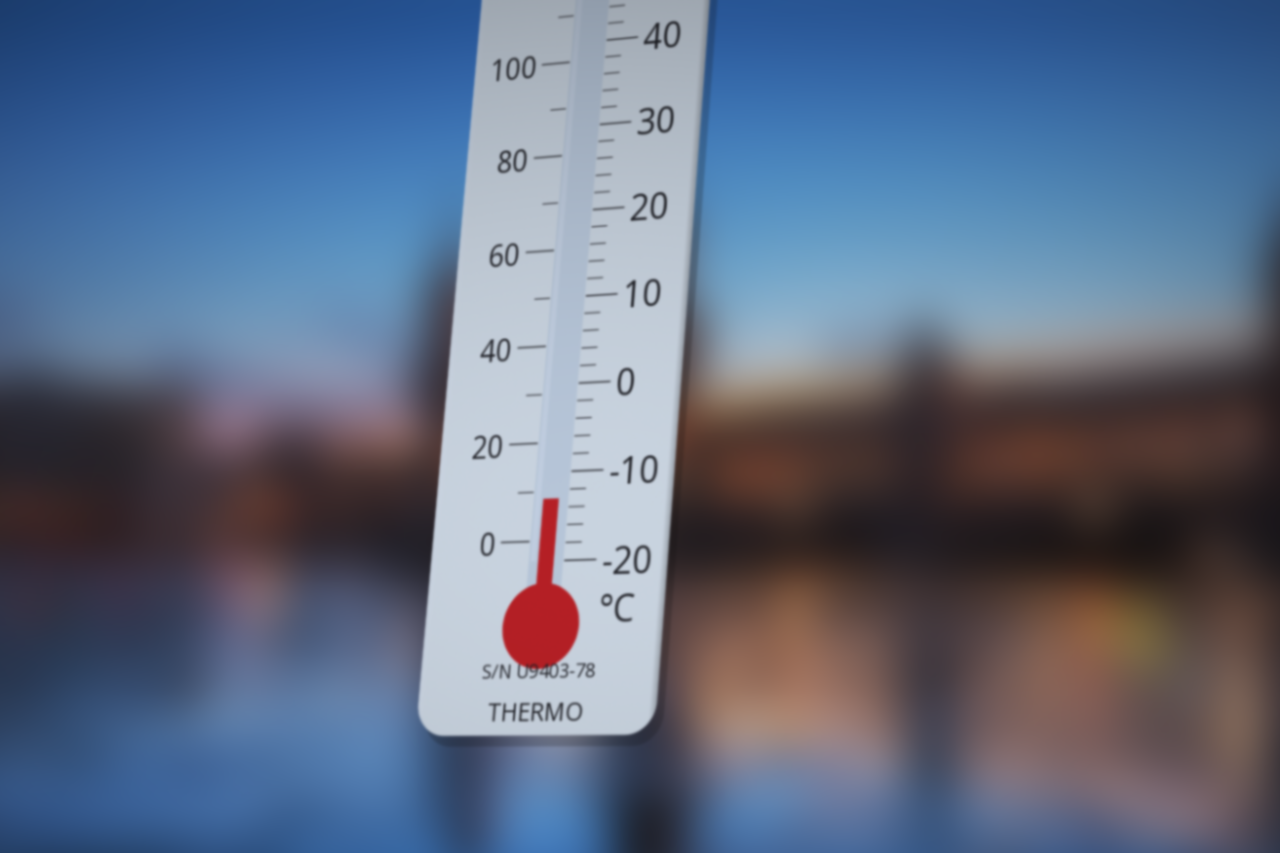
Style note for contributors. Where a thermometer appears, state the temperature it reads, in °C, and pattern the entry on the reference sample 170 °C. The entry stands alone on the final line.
-13 °C
